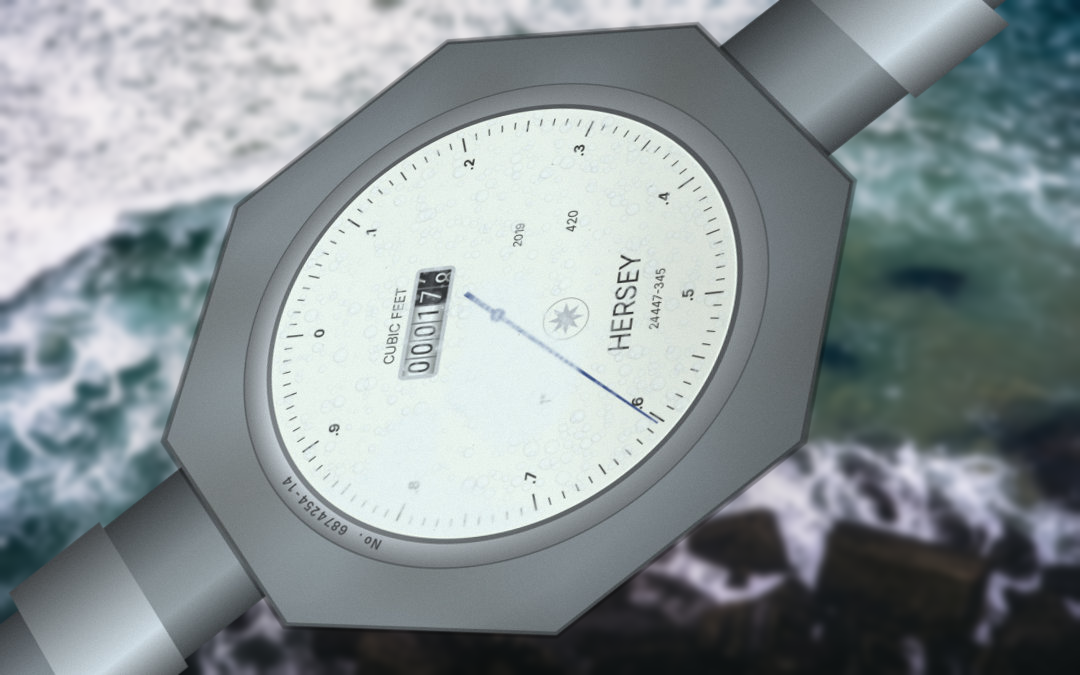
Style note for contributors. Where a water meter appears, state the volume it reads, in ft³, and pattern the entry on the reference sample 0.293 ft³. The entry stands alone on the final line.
177.60 ft³
